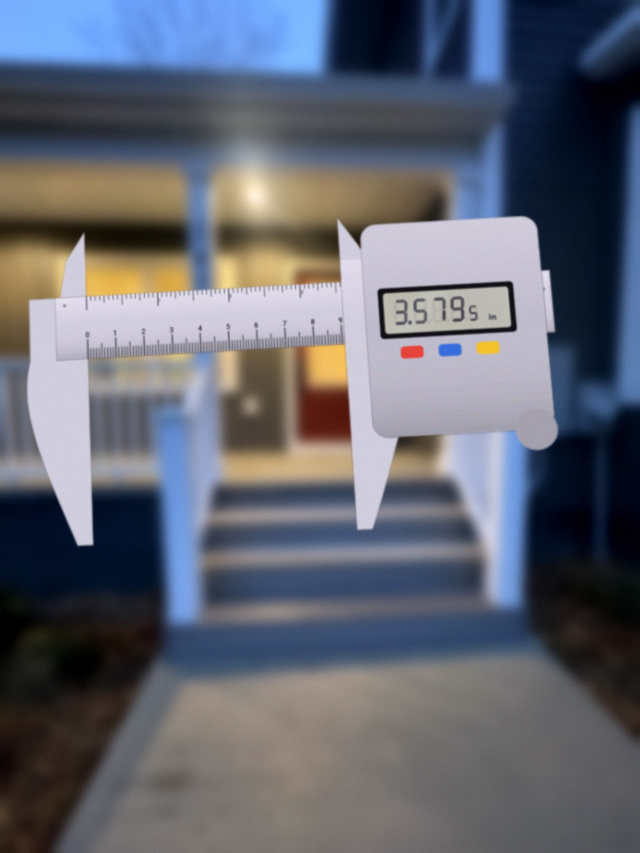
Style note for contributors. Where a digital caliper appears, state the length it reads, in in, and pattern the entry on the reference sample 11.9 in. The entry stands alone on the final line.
3.5795 in
